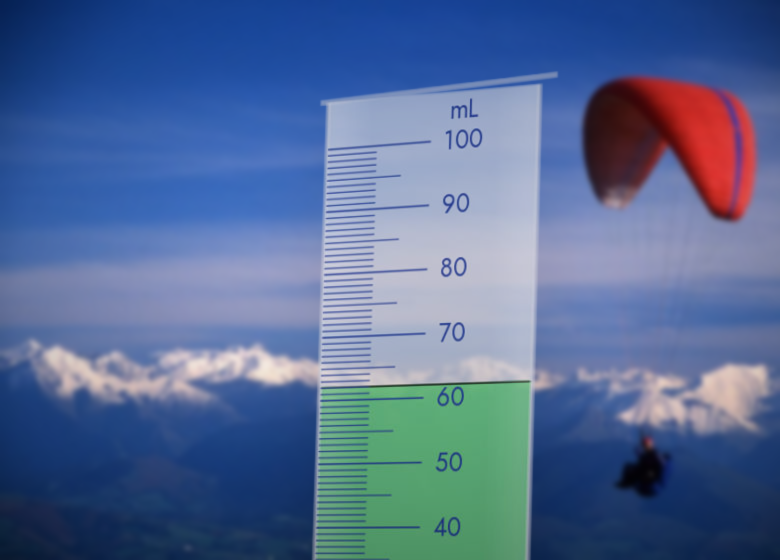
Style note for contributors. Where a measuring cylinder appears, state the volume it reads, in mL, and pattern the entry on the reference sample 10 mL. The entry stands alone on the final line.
62 mL
